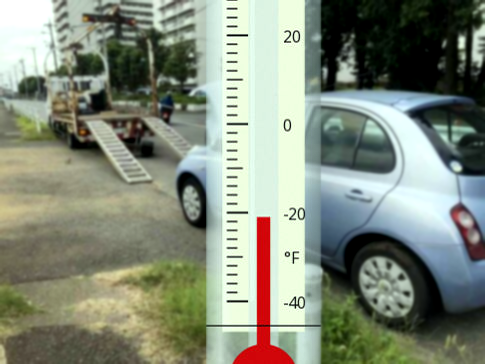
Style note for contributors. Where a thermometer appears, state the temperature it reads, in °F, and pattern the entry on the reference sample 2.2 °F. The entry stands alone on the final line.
-21 °F
